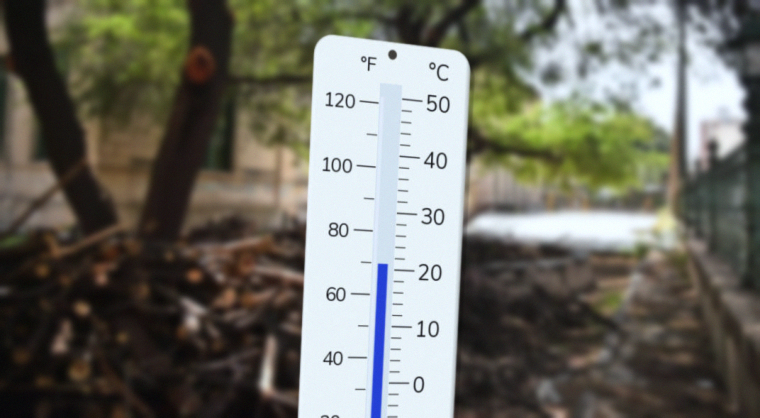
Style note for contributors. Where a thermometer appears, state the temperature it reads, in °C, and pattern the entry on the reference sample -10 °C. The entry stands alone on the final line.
21 °C
